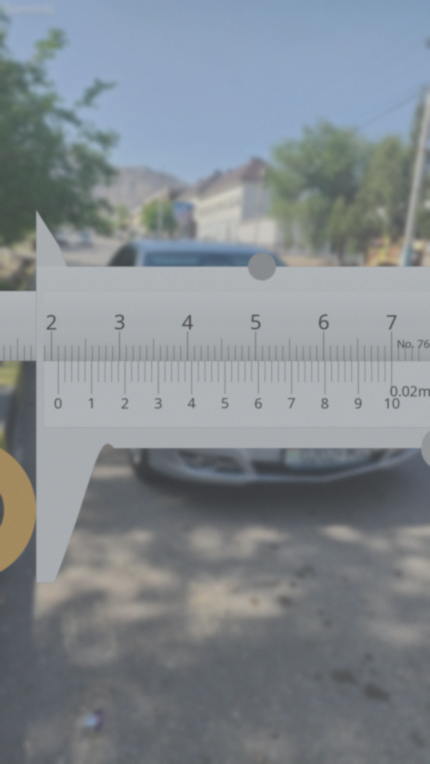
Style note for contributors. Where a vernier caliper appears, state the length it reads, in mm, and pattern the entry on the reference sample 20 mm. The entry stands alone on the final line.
21.0 mm
